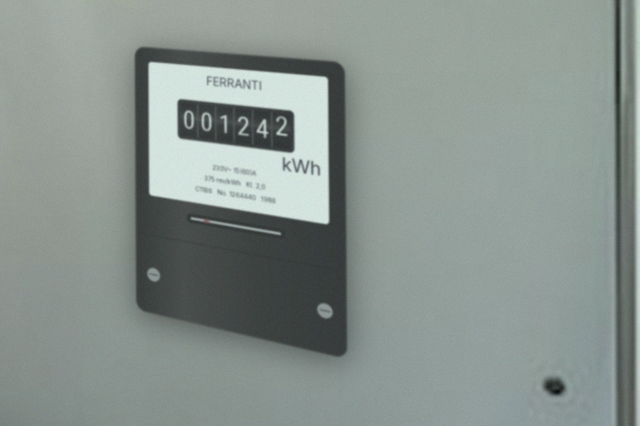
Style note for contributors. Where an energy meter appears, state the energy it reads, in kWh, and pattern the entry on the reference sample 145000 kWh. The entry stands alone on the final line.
1242 kWh
